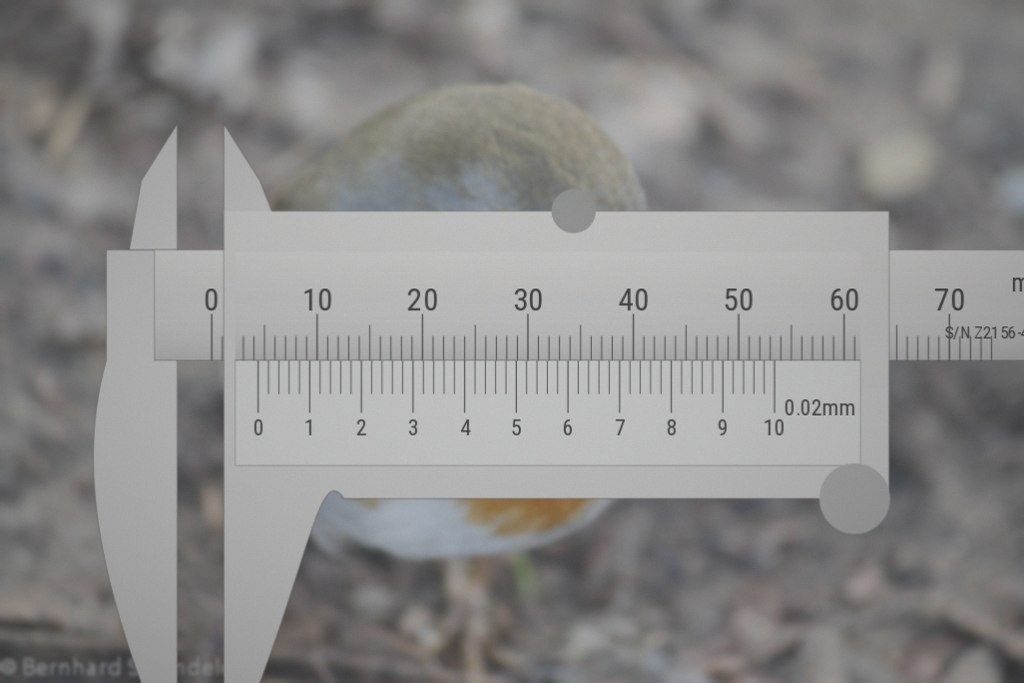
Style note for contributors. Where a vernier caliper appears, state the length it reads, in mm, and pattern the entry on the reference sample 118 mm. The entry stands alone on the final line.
4.4 mm
